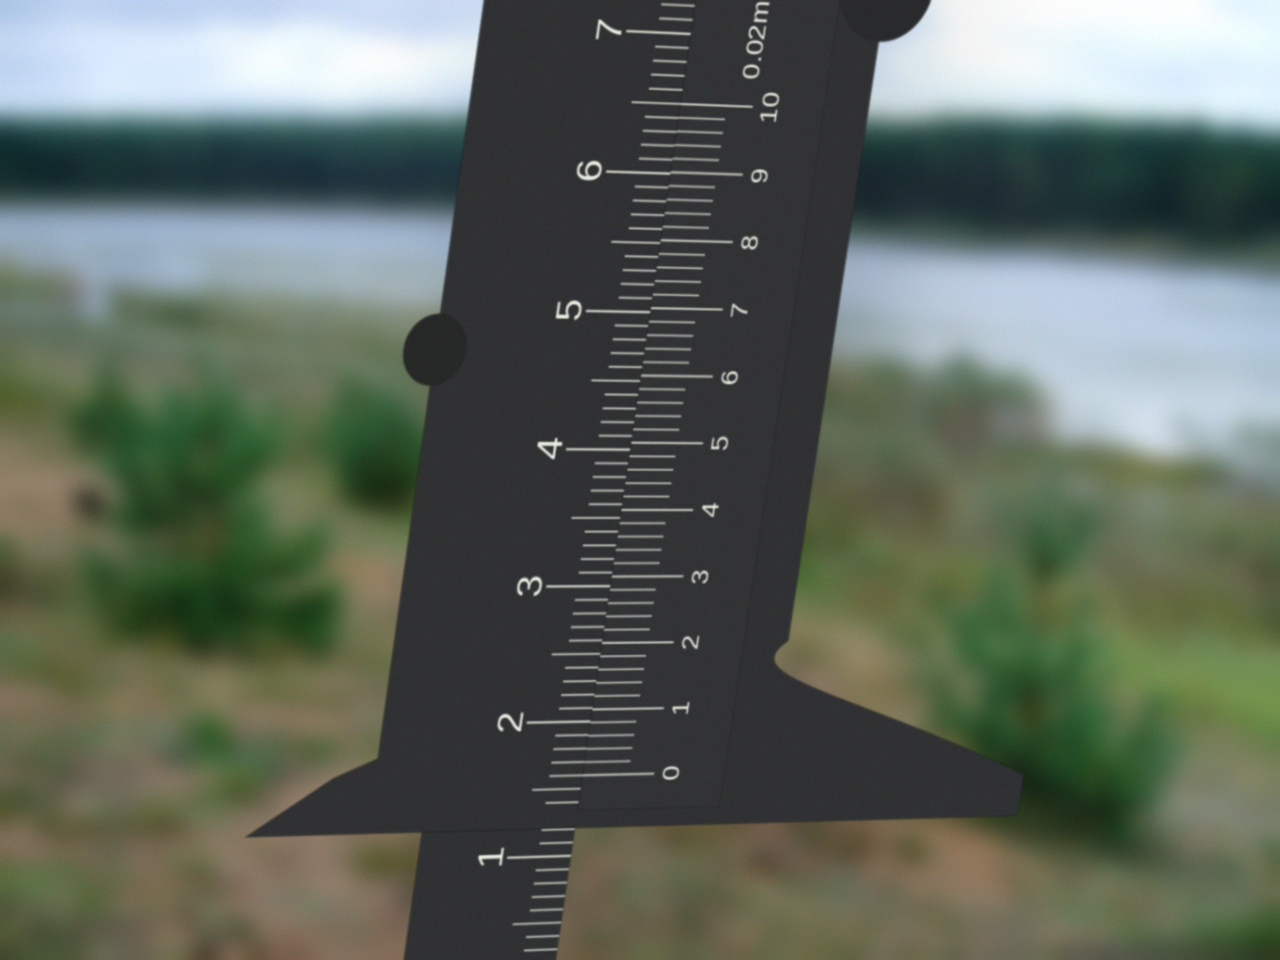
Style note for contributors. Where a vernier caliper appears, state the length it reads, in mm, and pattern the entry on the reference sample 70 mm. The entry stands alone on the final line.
16.0 mm
